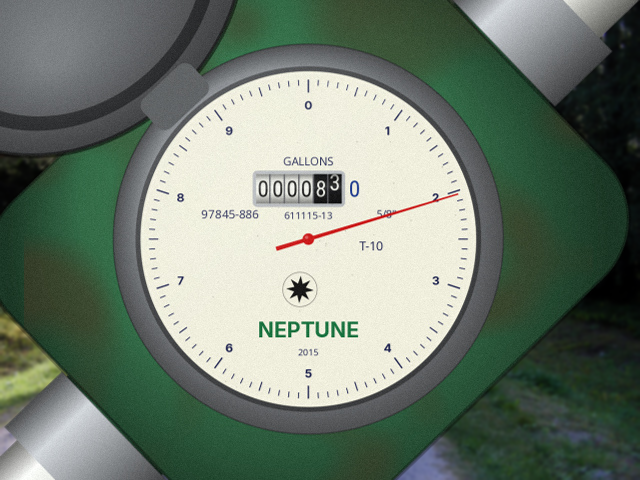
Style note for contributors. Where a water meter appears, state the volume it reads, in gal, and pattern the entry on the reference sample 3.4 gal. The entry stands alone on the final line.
832.0 gal
